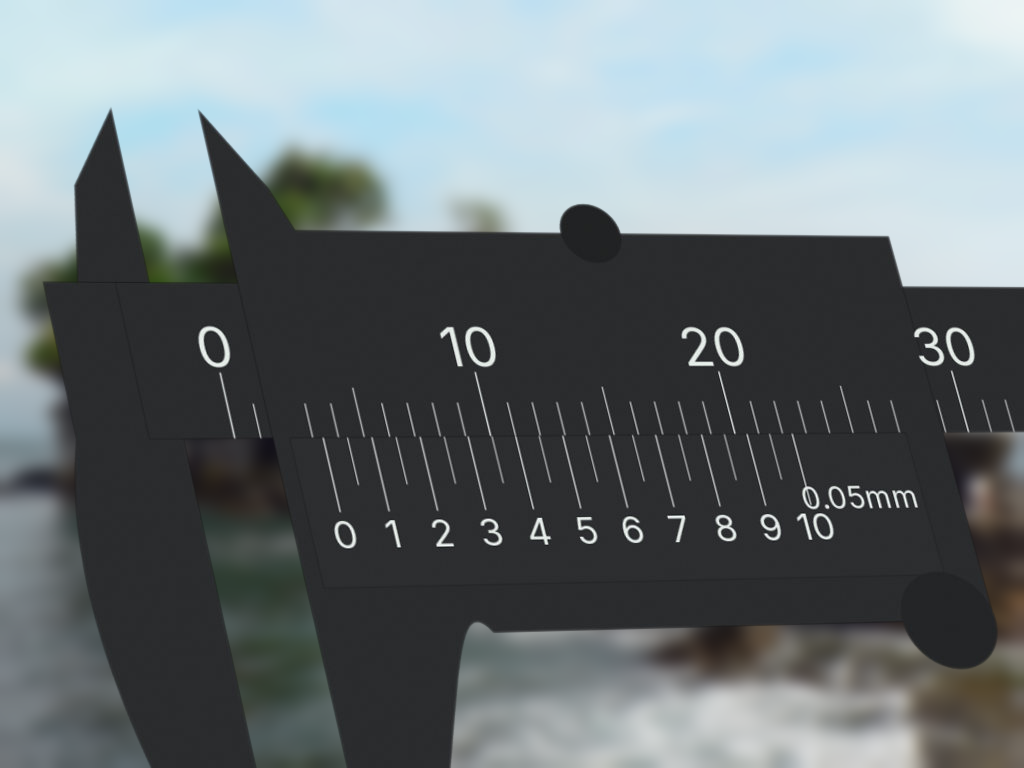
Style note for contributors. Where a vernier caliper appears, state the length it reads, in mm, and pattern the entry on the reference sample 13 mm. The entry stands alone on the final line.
3.4 mm
